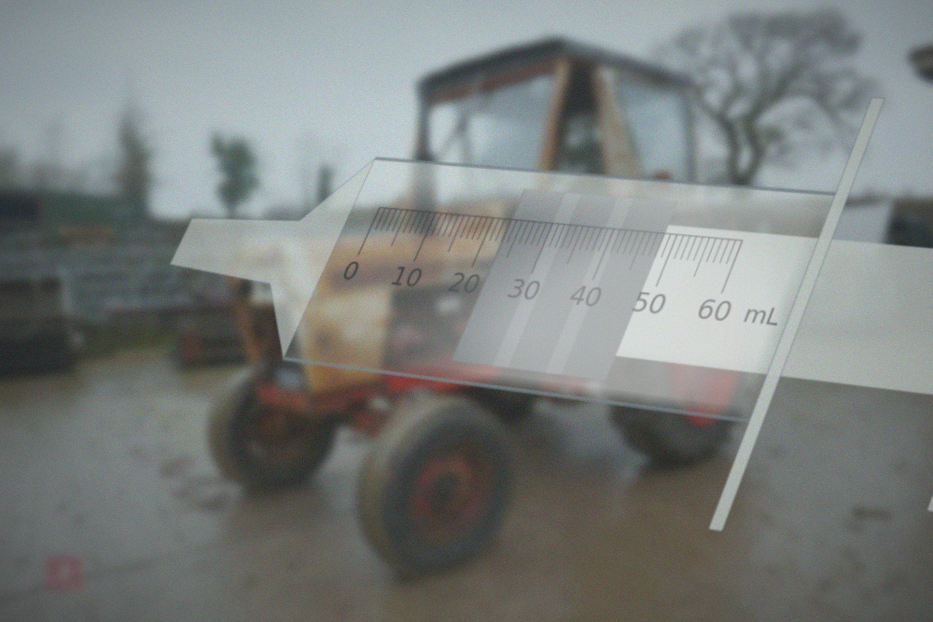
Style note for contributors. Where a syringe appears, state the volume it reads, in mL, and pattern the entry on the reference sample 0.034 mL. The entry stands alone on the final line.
23 mL
